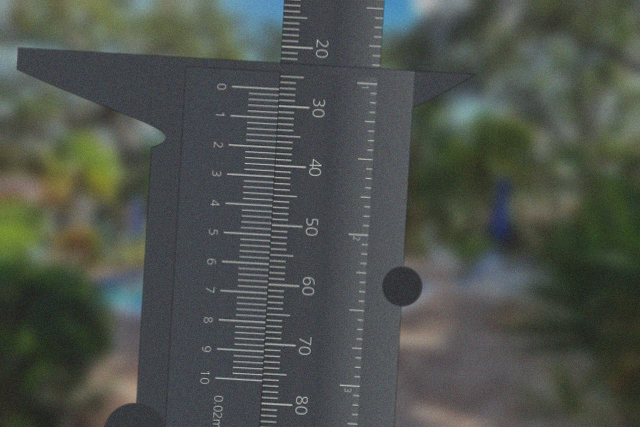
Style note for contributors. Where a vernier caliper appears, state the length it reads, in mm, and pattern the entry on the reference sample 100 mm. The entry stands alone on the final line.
27.2 mm
